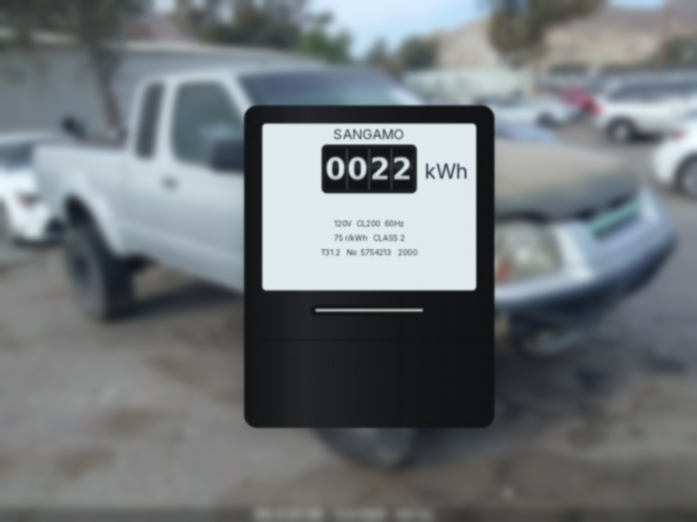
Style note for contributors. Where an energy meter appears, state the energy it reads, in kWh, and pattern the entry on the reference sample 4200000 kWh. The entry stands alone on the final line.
22 kWh
